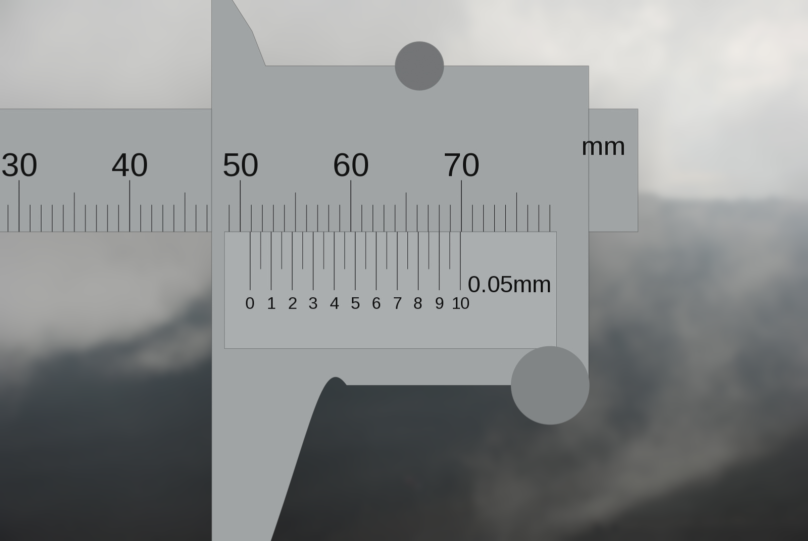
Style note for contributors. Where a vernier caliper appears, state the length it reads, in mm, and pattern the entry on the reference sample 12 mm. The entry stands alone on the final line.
50.9 mm
